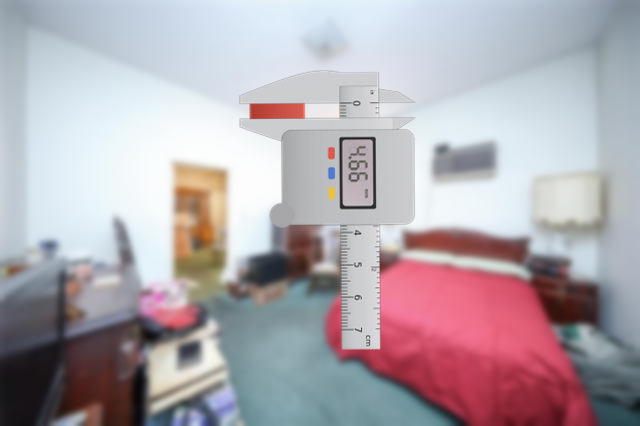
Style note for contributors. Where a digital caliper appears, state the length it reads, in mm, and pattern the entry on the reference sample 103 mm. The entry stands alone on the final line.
4.66 mm
